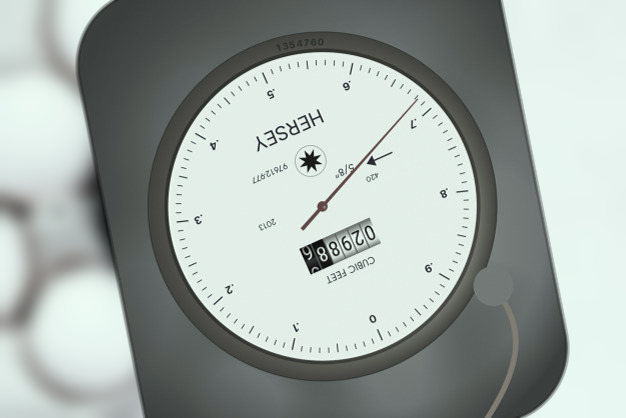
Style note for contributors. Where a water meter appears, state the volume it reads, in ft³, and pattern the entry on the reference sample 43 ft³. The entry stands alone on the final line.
29885.68 ft³
